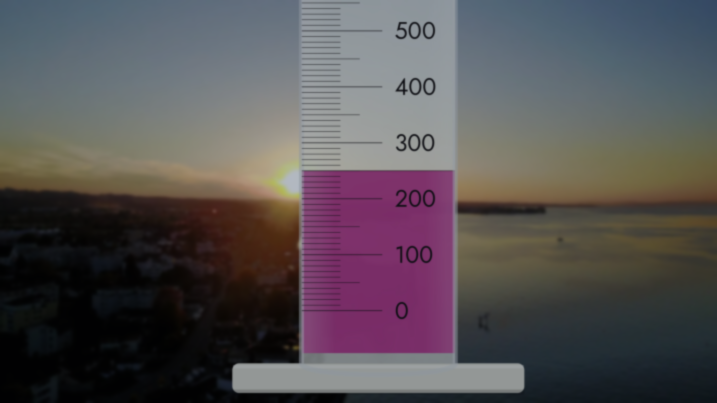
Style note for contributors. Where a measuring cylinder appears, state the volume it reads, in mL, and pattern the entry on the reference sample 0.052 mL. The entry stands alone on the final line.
250 mL
